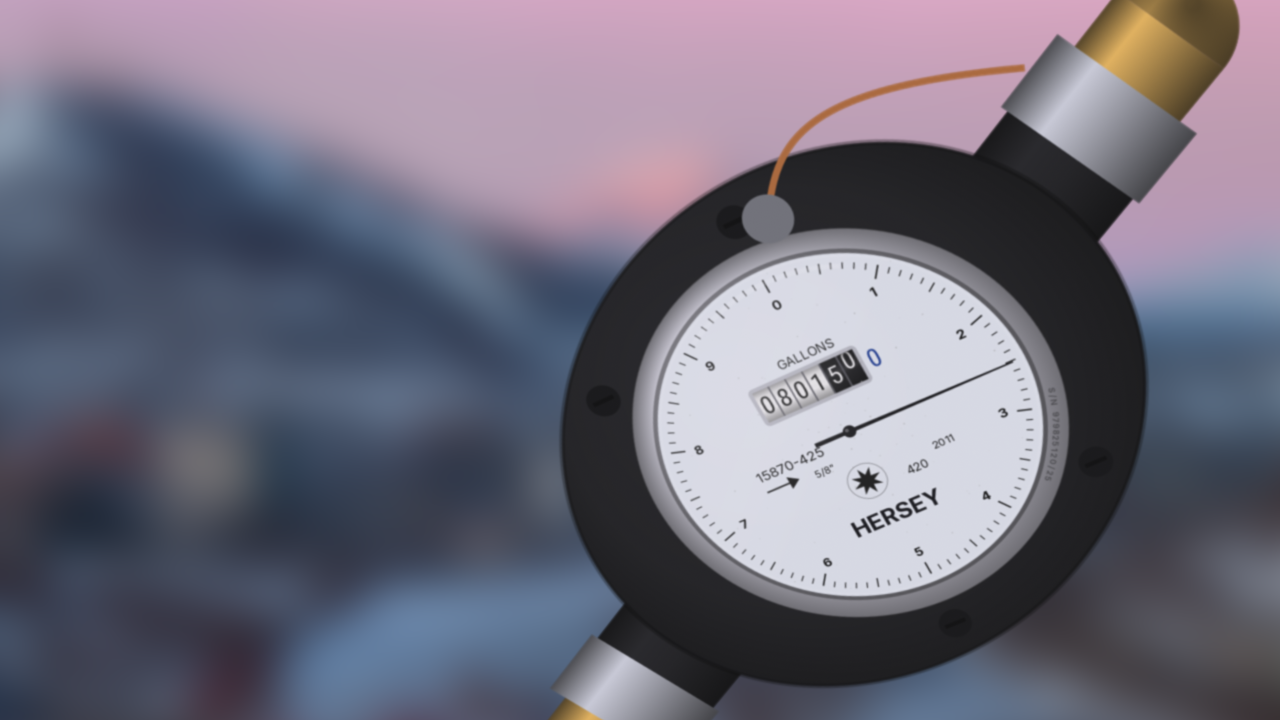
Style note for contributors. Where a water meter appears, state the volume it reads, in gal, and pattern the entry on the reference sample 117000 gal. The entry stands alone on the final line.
801502.5 gal
